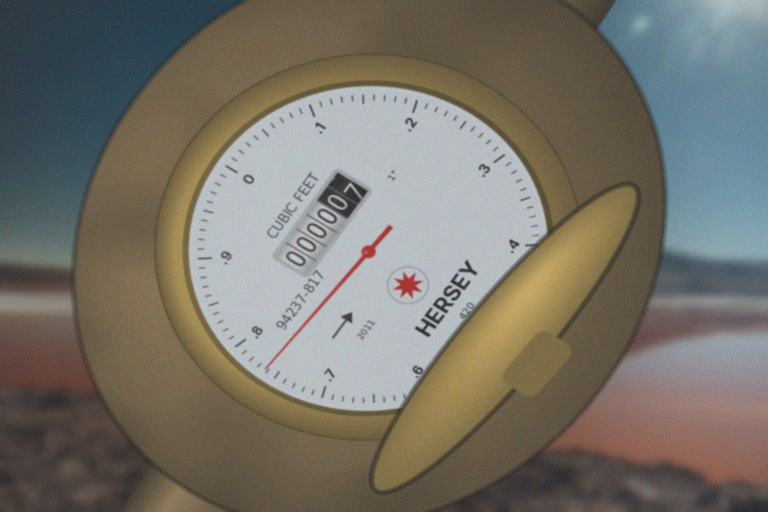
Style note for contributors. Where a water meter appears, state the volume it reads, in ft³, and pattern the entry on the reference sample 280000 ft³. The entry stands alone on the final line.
6.76 ft³
